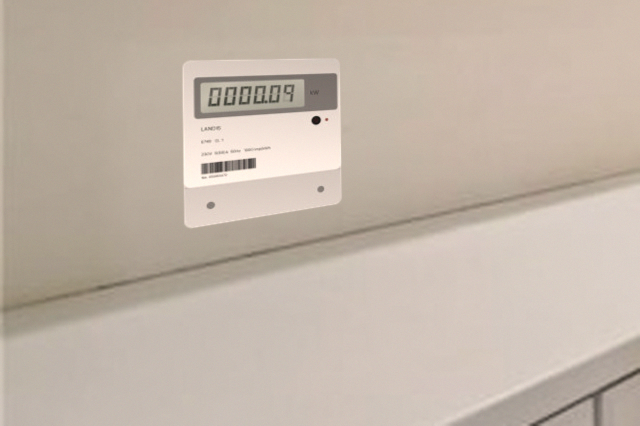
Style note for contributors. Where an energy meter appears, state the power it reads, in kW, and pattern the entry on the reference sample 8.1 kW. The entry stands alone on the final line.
0.09 kW
